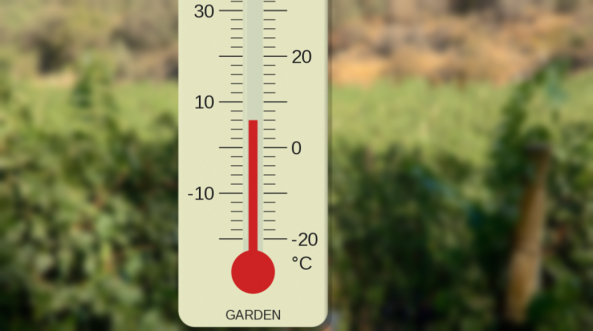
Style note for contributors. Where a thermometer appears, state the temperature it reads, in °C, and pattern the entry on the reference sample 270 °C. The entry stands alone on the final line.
6 °C
